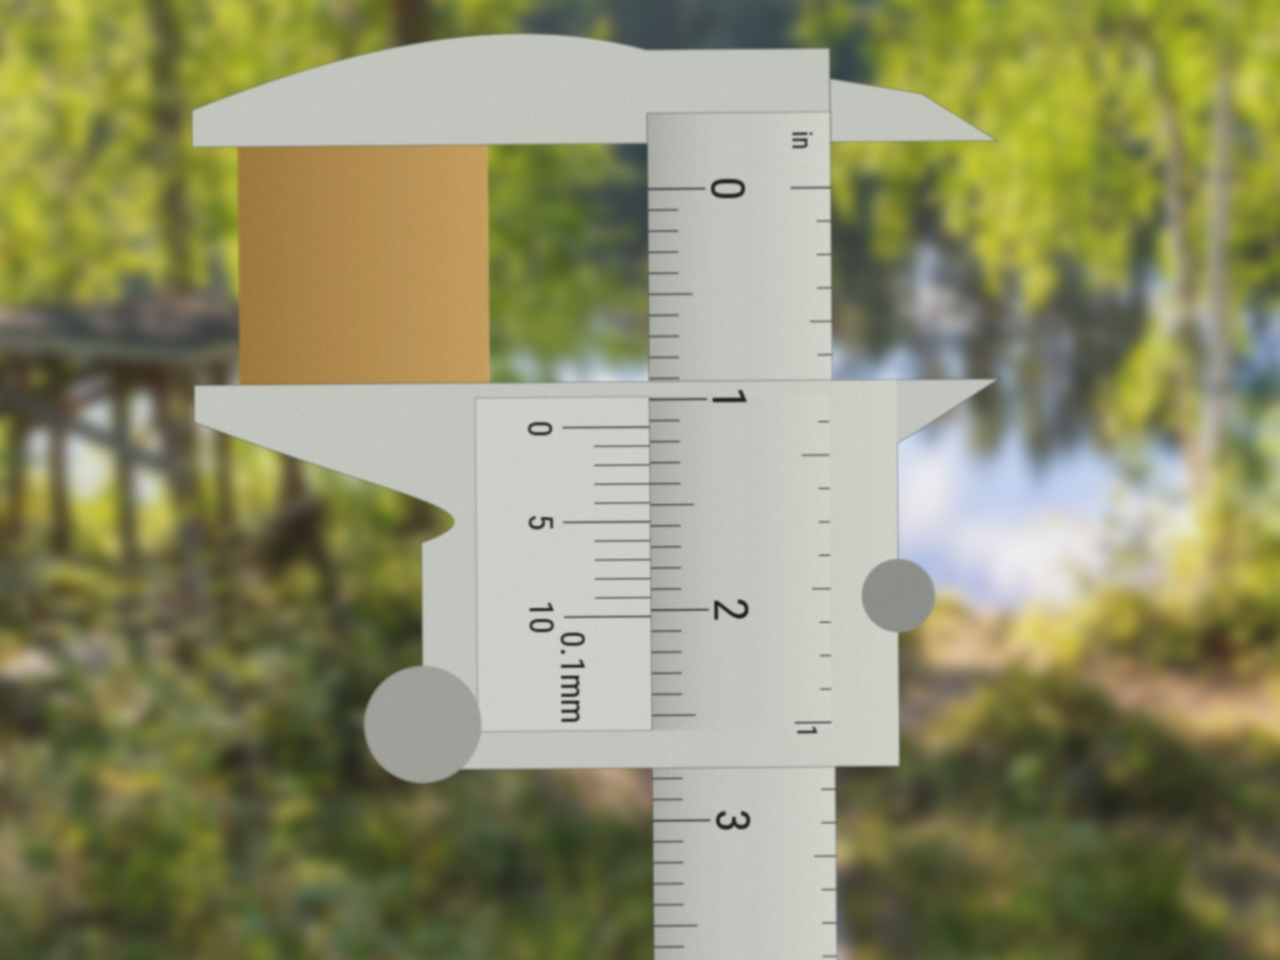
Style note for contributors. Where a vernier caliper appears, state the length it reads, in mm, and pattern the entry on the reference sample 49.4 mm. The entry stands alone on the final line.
11.3 mm
